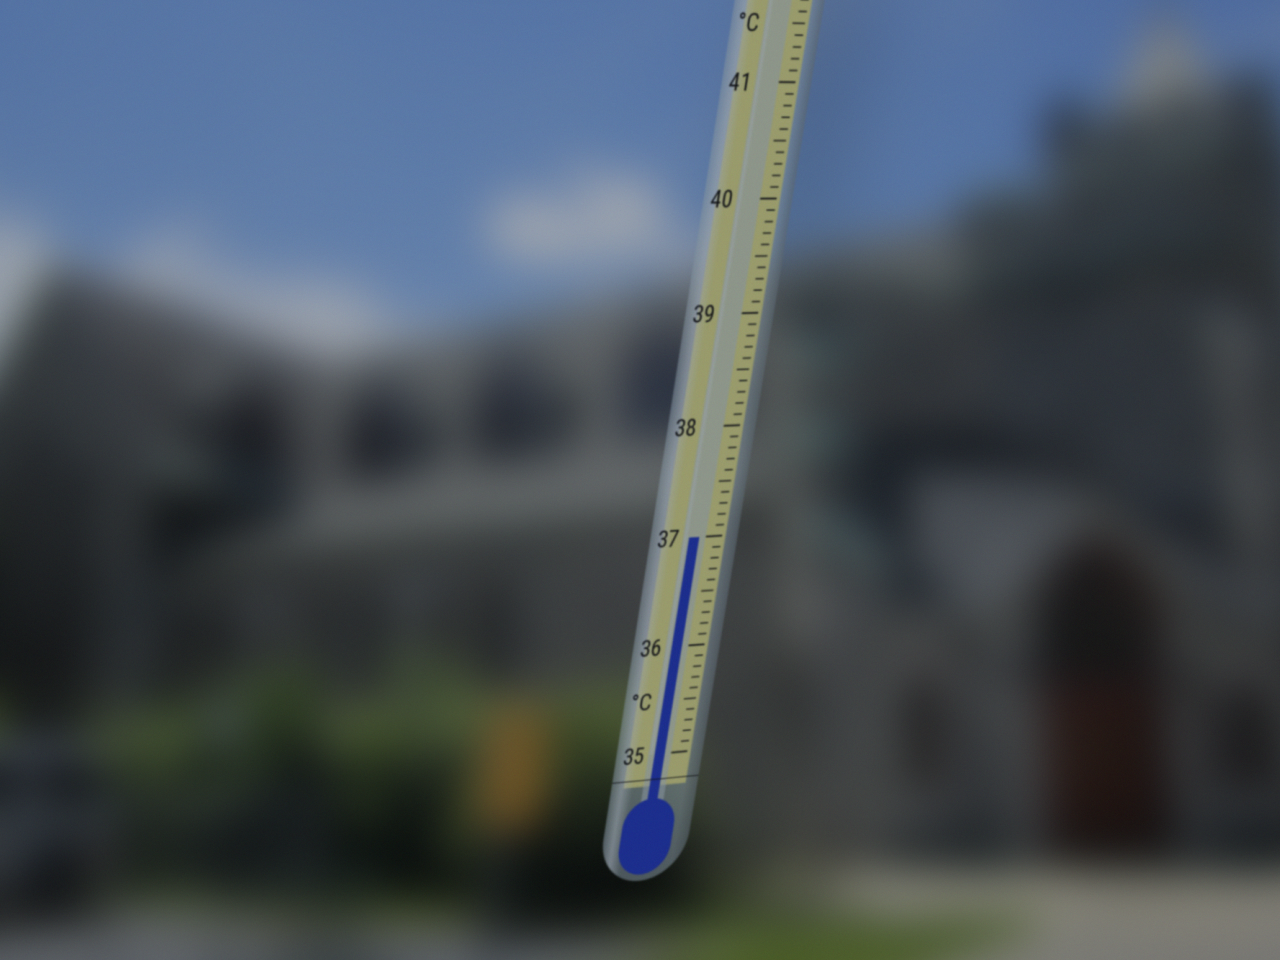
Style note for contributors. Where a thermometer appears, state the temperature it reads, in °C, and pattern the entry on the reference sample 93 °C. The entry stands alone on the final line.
37 °C
